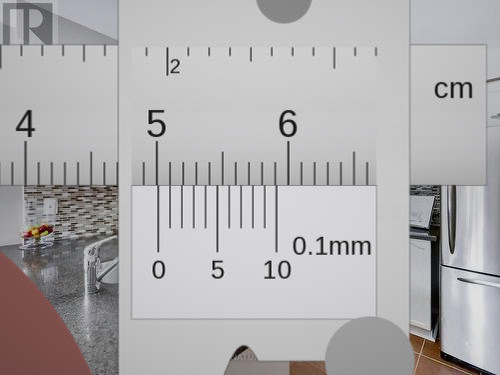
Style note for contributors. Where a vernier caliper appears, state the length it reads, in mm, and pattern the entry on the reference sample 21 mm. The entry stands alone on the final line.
50.1 mm
